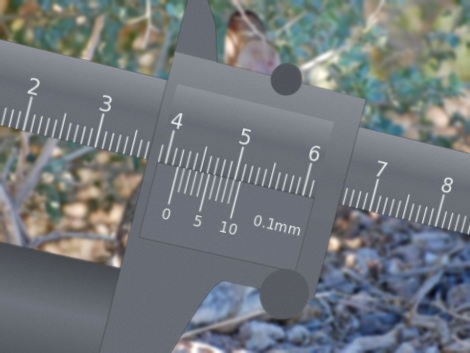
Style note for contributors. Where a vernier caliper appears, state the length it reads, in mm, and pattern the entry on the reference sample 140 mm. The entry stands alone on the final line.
41.8 mm
